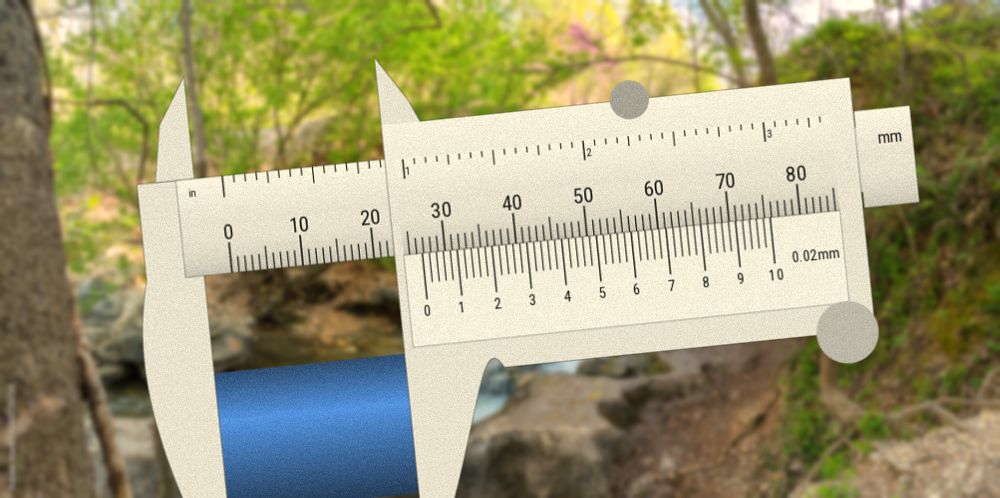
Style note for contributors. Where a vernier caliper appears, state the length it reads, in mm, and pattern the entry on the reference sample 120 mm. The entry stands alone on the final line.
26.8 mm
